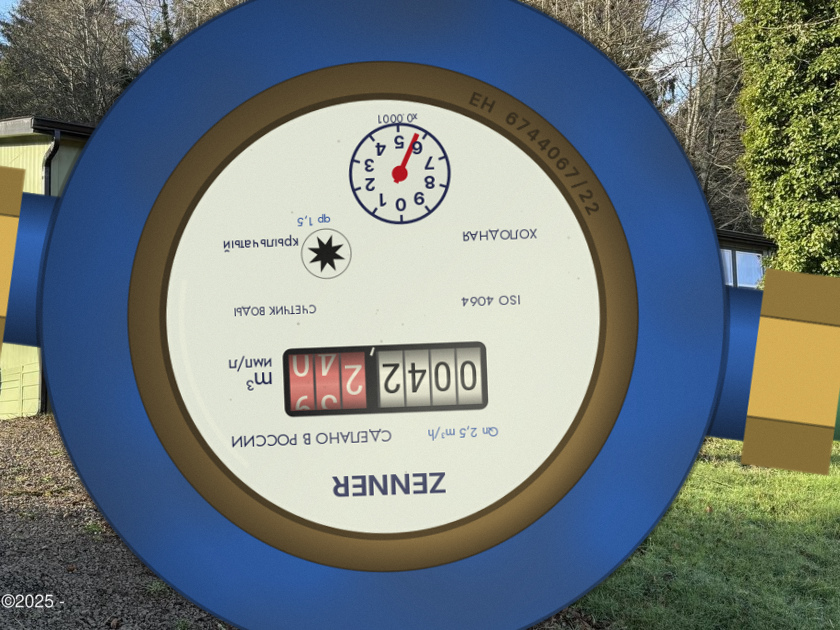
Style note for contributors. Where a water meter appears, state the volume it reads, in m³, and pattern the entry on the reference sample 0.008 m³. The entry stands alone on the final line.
42.2395 m³
